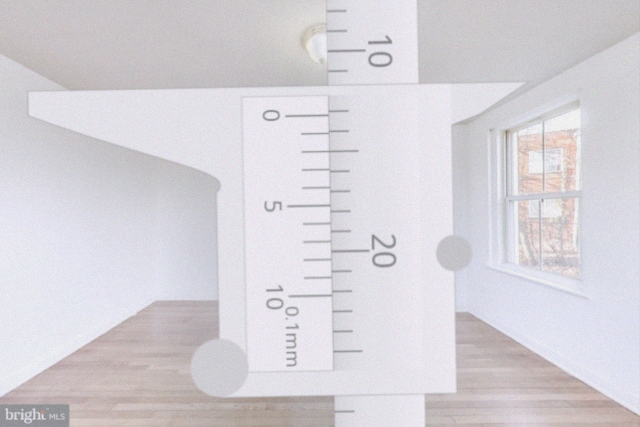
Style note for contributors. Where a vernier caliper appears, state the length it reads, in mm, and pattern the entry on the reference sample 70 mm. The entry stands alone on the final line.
13.2 mm
